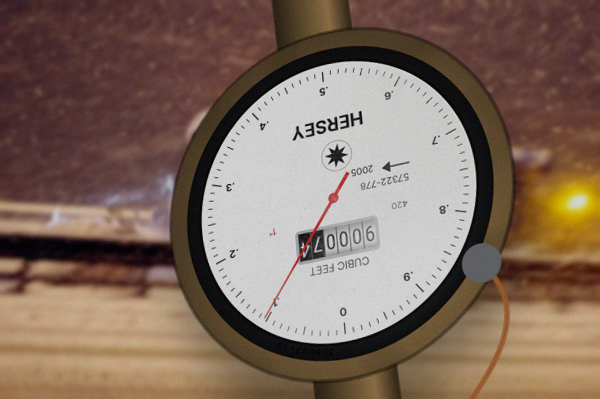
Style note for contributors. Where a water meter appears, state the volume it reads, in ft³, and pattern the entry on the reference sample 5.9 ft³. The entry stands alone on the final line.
900074.10 ft³
